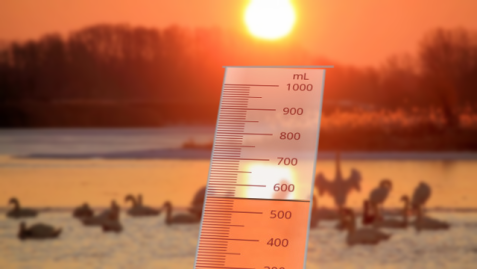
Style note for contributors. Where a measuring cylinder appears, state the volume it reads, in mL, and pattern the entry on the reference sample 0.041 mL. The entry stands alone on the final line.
550 mL
